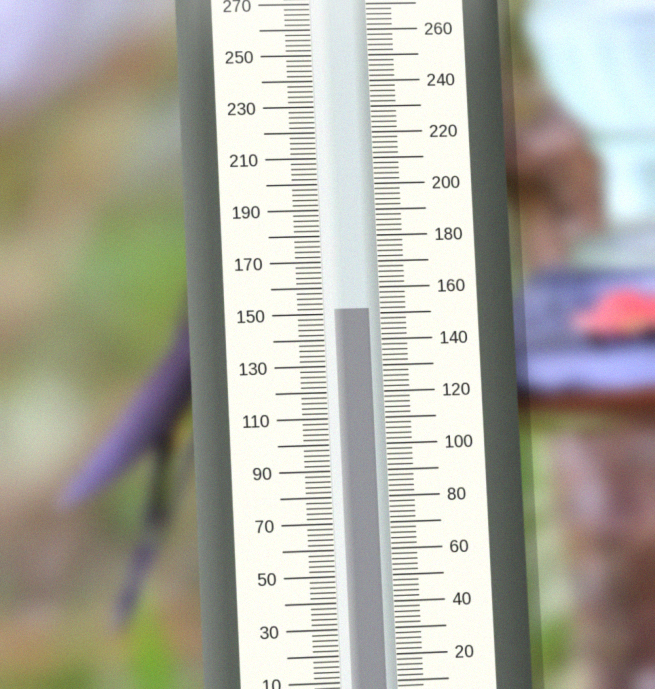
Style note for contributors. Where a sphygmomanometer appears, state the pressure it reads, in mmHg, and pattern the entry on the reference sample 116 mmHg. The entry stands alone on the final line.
152 mmHg
